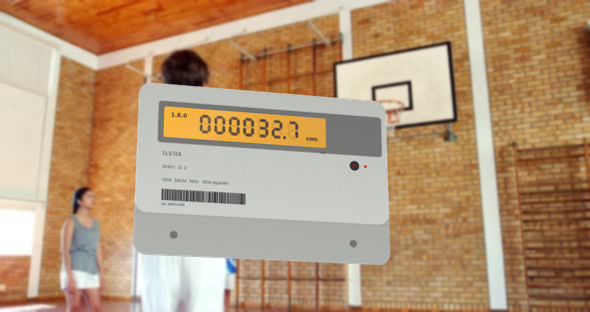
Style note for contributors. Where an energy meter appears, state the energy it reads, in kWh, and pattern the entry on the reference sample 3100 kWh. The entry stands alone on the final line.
32.7 kWh
